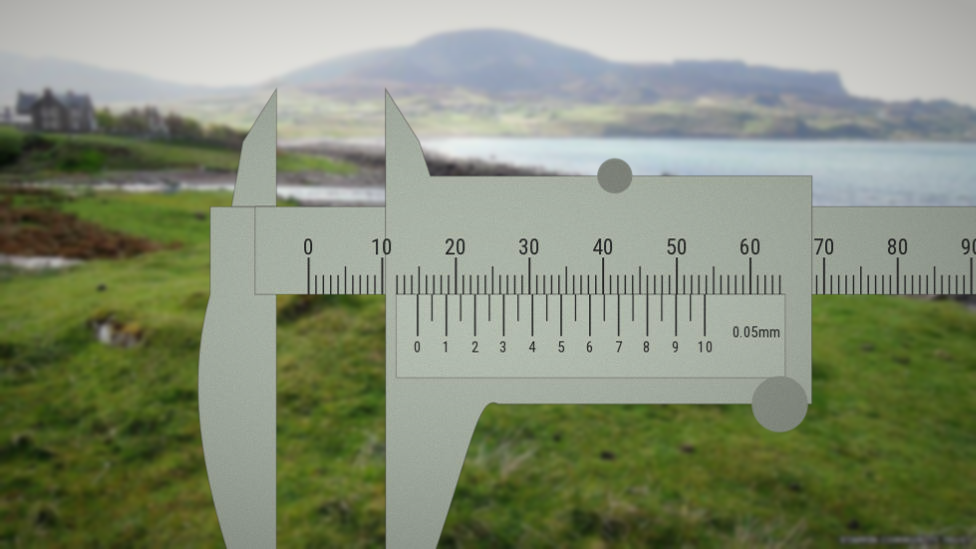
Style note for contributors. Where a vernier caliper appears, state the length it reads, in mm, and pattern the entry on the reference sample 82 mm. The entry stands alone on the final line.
14.8 mm
